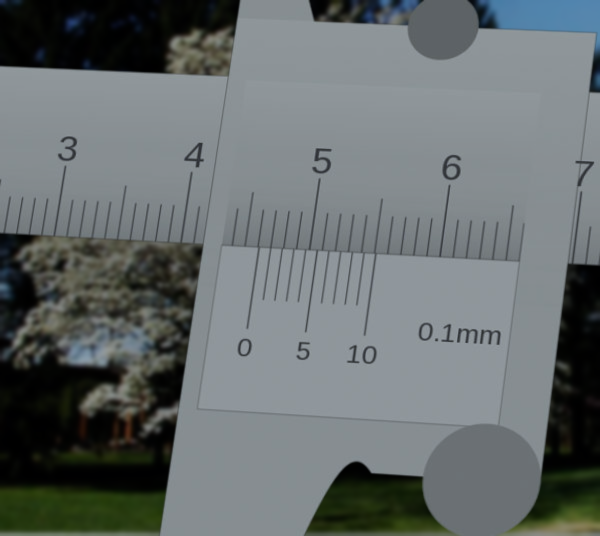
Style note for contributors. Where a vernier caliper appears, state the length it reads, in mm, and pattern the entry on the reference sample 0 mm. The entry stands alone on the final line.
46.1 mm
